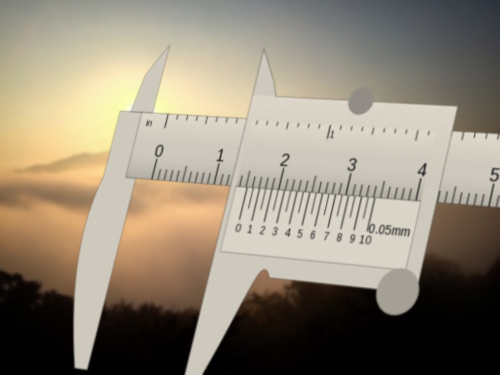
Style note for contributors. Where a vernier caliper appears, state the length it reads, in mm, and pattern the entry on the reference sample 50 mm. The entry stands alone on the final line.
15.2 mm
